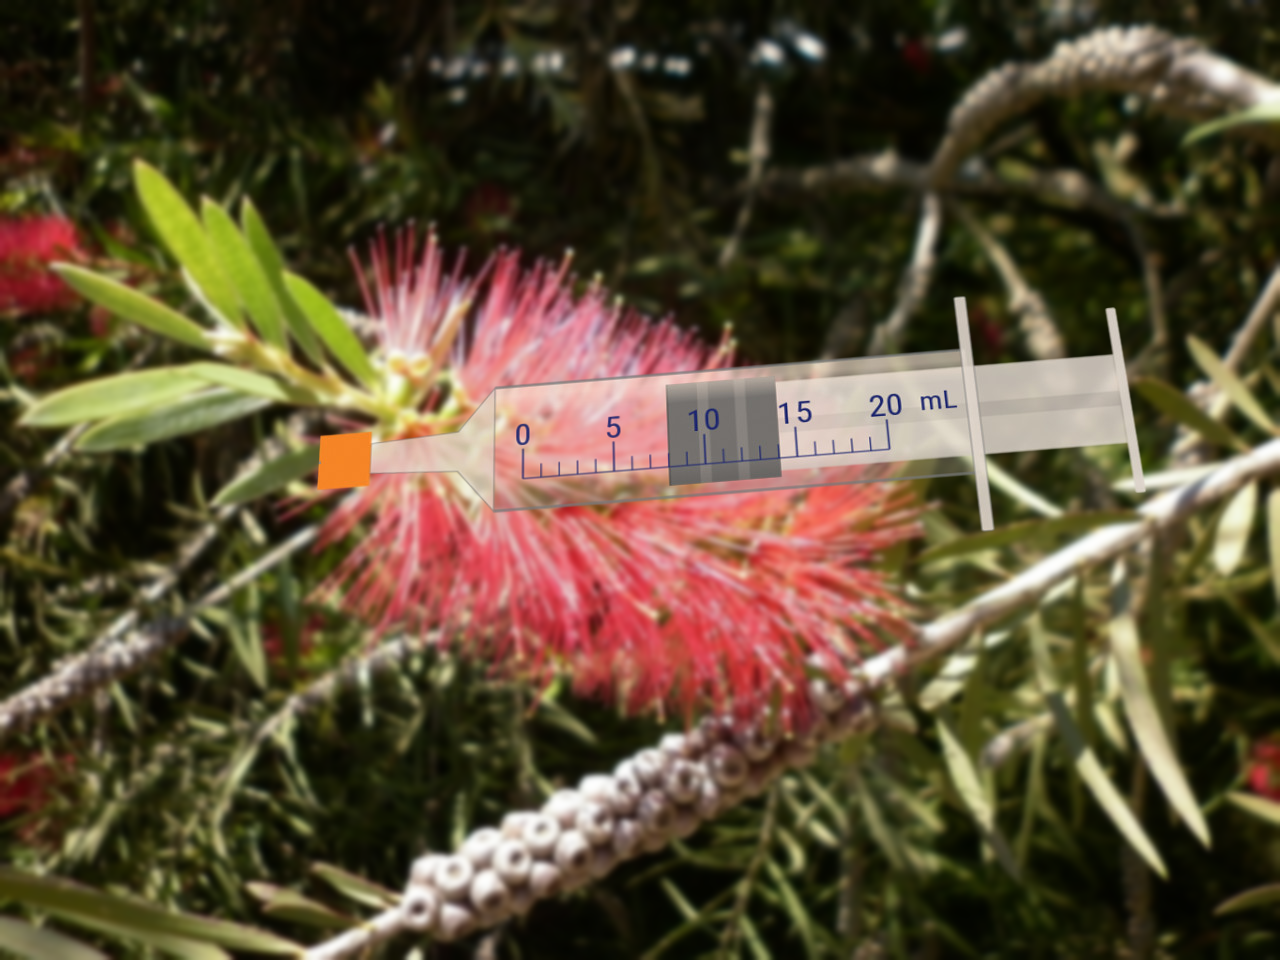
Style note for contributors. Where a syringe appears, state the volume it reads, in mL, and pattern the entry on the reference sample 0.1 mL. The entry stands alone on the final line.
8 mL
